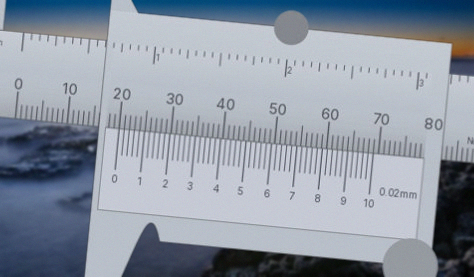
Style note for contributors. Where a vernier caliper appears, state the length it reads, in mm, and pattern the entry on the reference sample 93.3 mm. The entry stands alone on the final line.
20.0 mm
